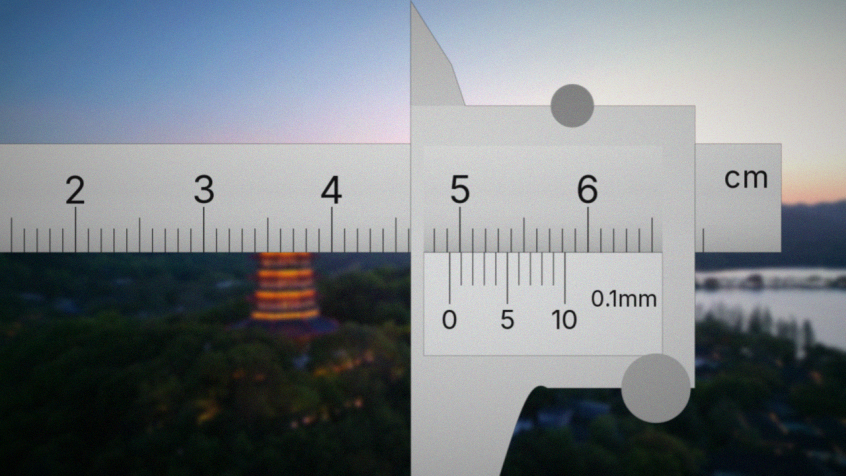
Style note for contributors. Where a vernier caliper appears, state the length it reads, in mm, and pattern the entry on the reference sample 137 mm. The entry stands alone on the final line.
49.2 mm
